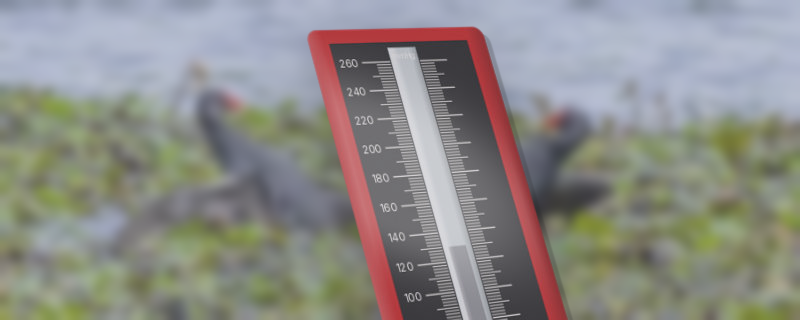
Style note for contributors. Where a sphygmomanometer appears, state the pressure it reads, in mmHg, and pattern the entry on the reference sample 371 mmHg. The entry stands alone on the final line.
130 mmHg
